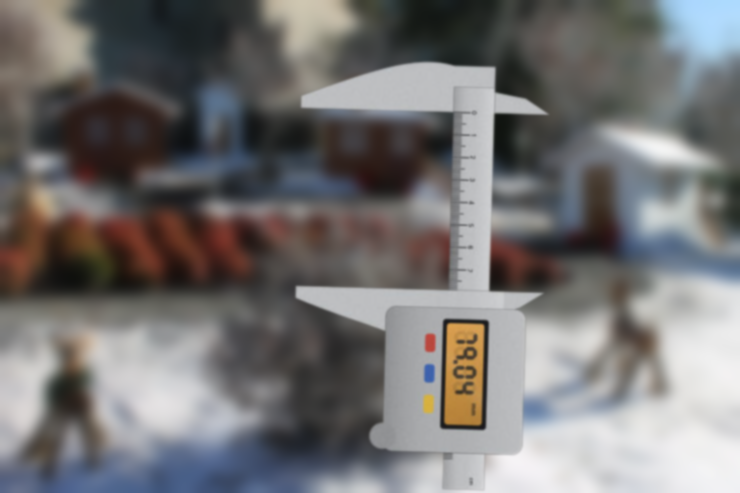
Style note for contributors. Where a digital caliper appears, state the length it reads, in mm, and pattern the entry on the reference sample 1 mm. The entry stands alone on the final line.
79.04 mm
